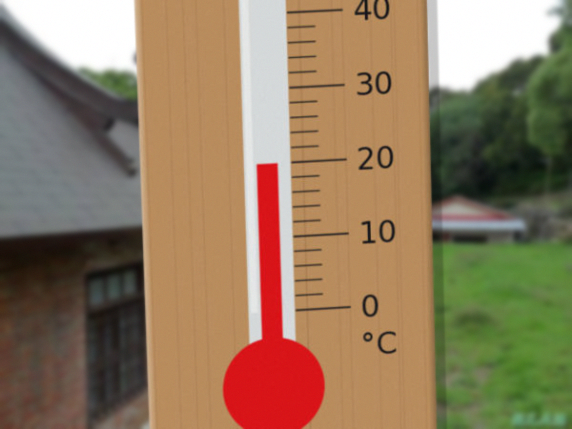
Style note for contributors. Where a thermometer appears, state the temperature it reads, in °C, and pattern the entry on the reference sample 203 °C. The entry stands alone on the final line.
20 °C
